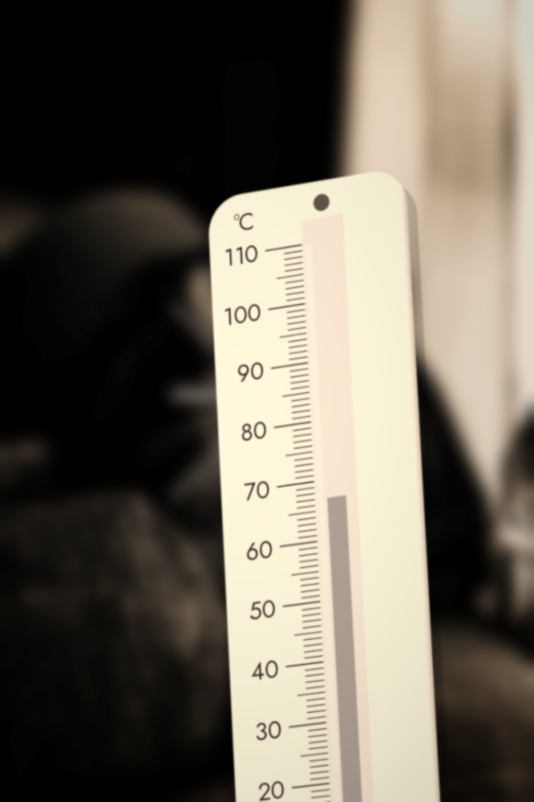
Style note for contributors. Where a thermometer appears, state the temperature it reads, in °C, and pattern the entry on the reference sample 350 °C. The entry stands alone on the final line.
67 °C
